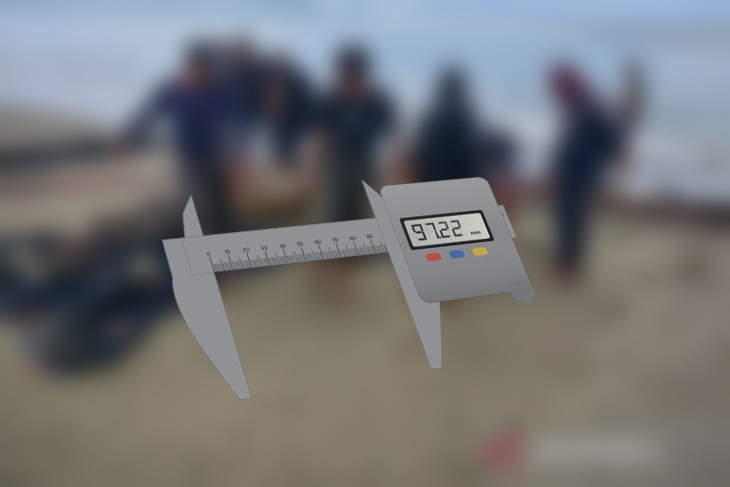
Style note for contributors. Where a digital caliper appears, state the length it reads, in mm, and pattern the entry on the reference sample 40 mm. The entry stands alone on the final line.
97.22 mm
